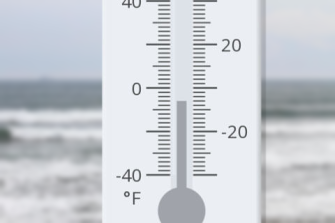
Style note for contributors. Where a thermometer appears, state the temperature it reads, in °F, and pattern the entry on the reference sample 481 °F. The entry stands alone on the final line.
-6 °F
